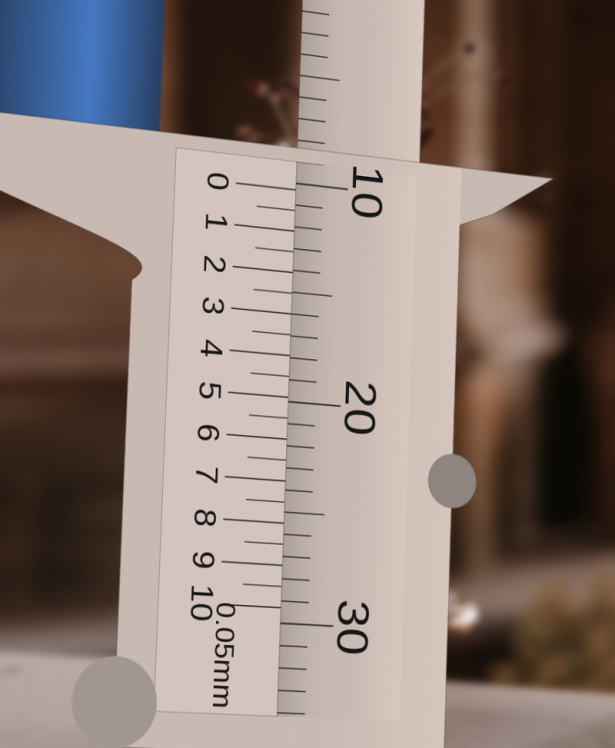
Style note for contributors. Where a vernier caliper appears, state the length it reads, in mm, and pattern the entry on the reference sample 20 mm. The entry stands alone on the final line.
10.30 mm
